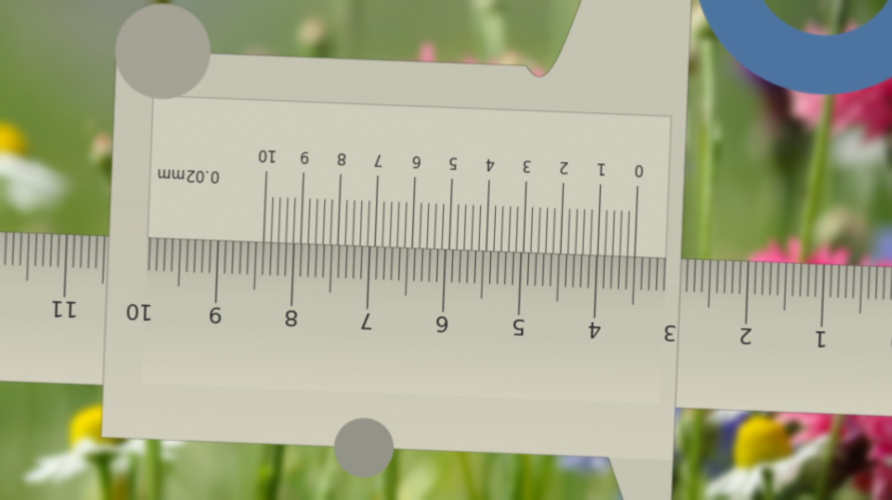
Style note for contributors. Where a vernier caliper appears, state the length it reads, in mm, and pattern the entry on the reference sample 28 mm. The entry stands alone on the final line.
35.0 mm
